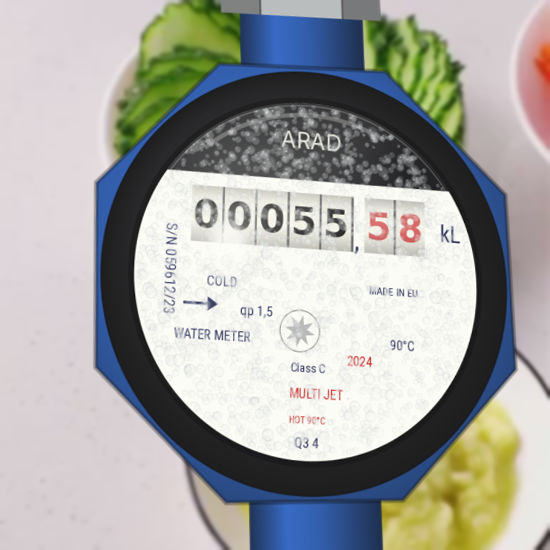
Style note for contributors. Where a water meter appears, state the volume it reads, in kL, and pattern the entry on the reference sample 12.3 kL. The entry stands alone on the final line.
55.58 kL
